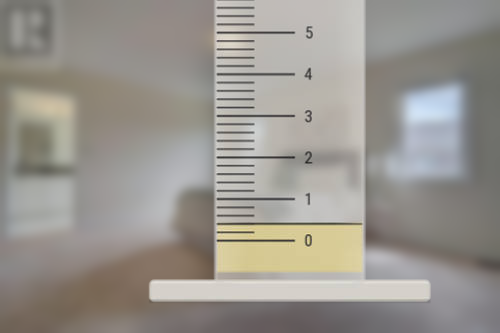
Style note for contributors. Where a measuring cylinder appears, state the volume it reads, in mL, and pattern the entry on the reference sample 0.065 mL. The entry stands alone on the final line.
0.4 mL
